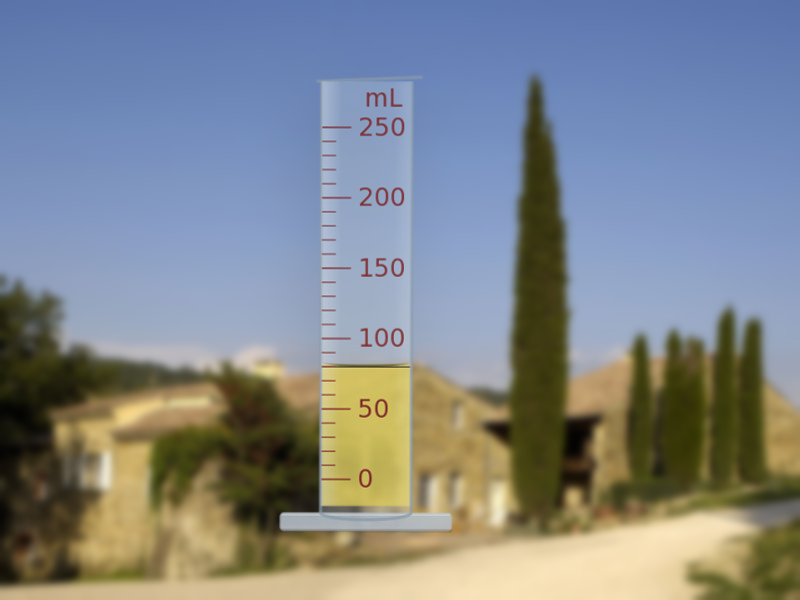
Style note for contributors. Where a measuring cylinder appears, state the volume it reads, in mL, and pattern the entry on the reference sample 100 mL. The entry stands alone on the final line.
80 mL
